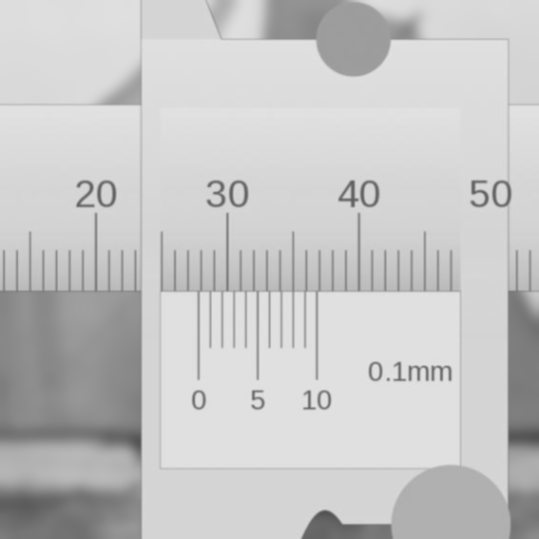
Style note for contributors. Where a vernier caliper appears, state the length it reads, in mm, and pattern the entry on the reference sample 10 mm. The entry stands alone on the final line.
27.8 mm
